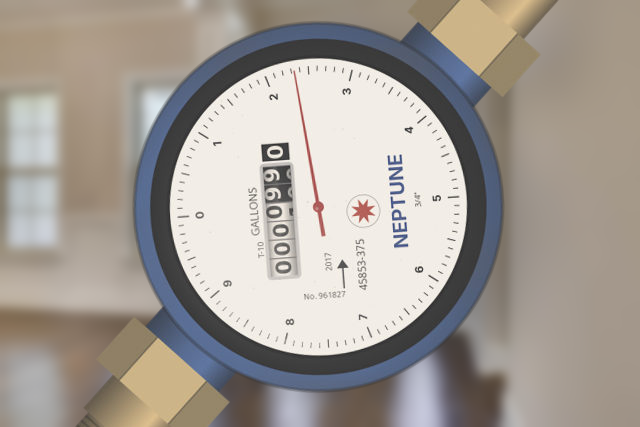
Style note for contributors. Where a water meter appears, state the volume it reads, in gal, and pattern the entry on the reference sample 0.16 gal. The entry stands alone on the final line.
992.3 gal
